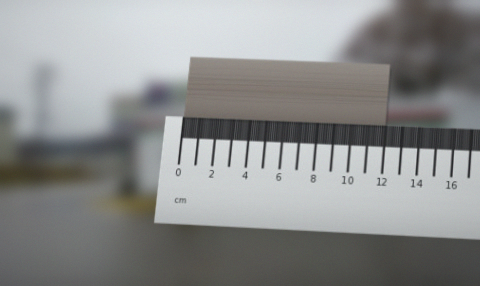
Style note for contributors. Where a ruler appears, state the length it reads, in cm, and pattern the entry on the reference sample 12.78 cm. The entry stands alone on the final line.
12 cm
